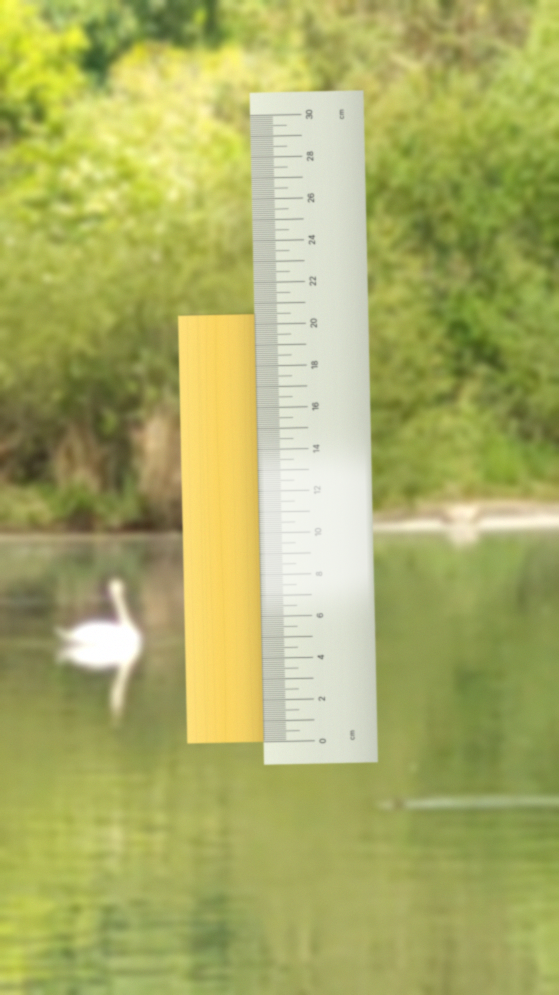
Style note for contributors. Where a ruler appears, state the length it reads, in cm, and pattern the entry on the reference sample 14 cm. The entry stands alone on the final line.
20.5 cm
